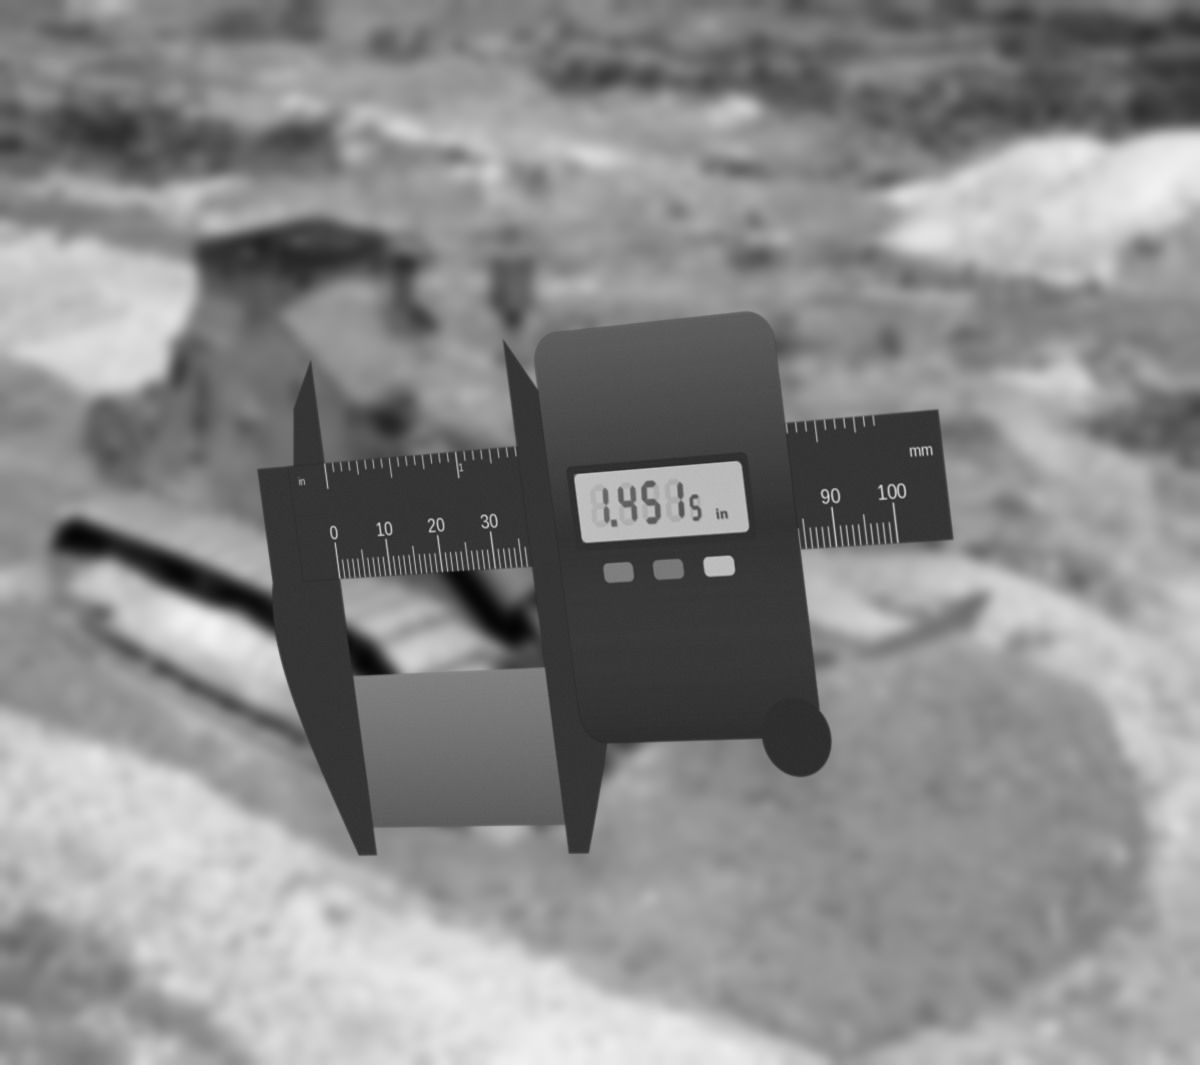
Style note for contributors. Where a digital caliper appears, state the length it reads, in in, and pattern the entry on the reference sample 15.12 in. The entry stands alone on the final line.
1.4515 in
